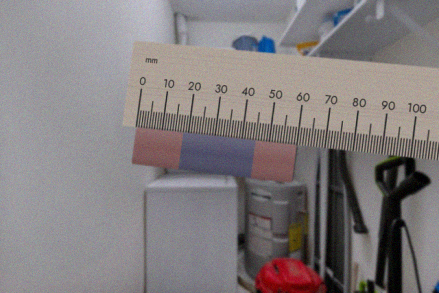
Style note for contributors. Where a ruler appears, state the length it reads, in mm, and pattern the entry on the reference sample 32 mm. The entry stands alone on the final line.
60 mm
